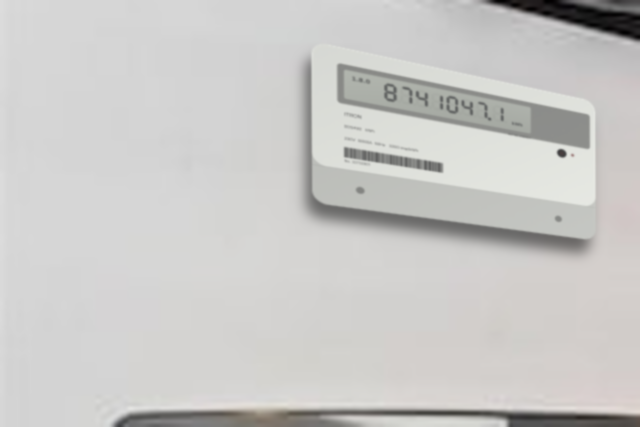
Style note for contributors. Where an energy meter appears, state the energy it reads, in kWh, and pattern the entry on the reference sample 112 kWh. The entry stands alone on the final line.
8741047.1 kWh
